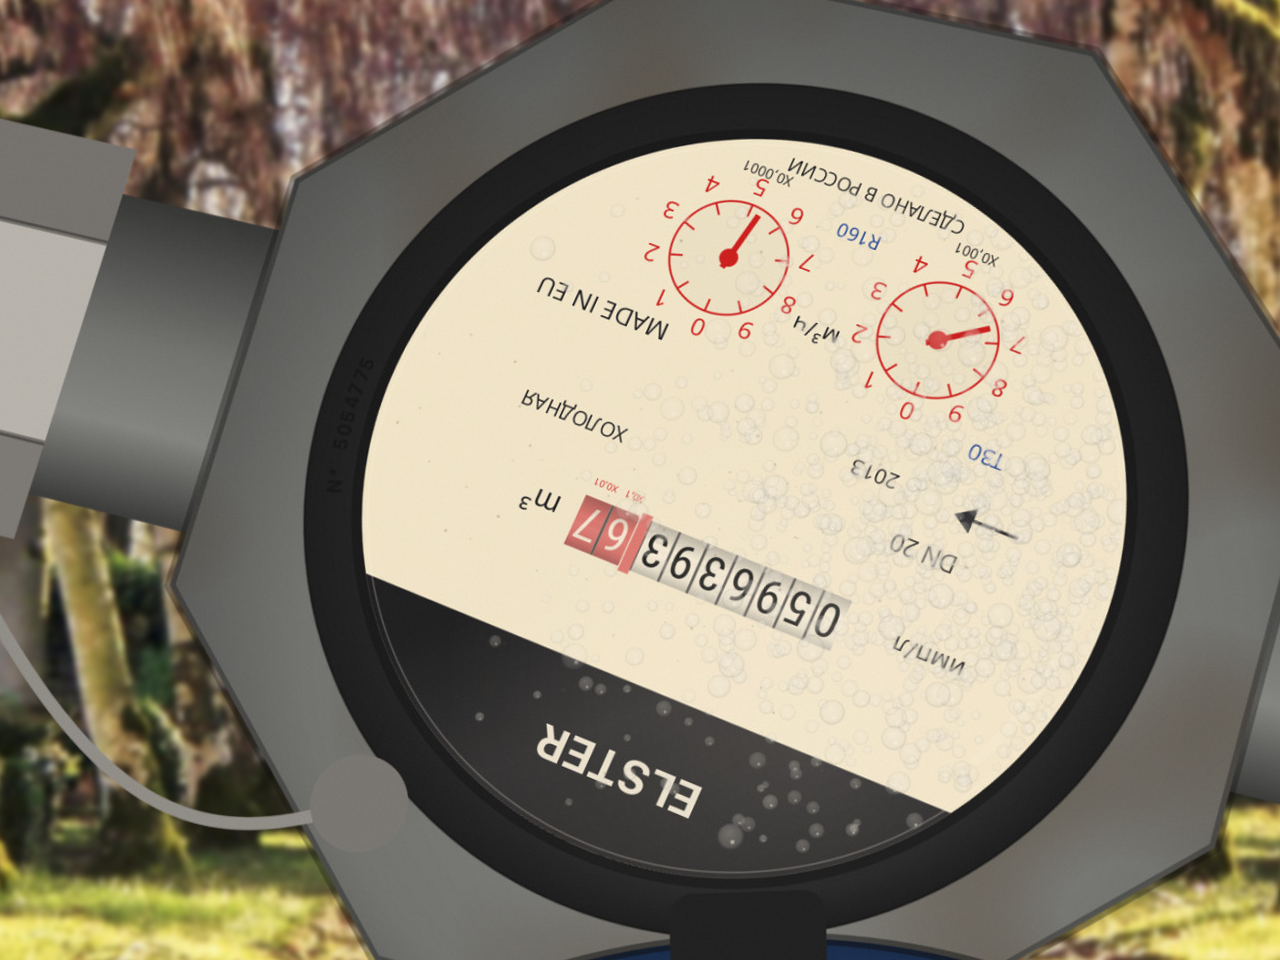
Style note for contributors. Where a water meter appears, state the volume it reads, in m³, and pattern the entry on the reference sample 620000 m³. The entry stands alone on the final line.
596393.6765 m³
